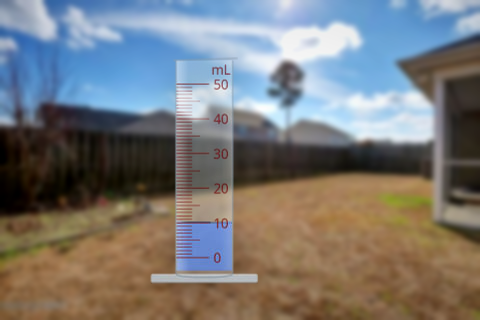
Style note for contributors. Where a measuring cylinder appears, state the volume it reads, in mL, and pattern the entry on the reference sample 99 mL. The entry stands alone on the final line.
10 mL
